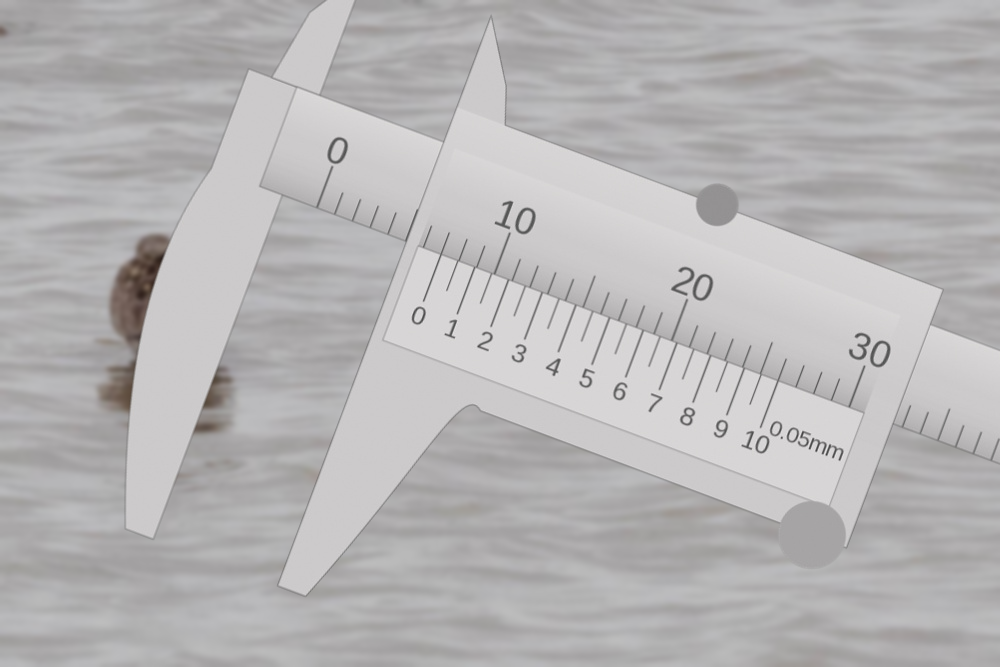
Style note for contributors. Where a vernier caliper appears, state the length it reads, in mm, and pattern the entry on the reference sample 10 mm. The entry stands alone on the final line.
7.0 mm
